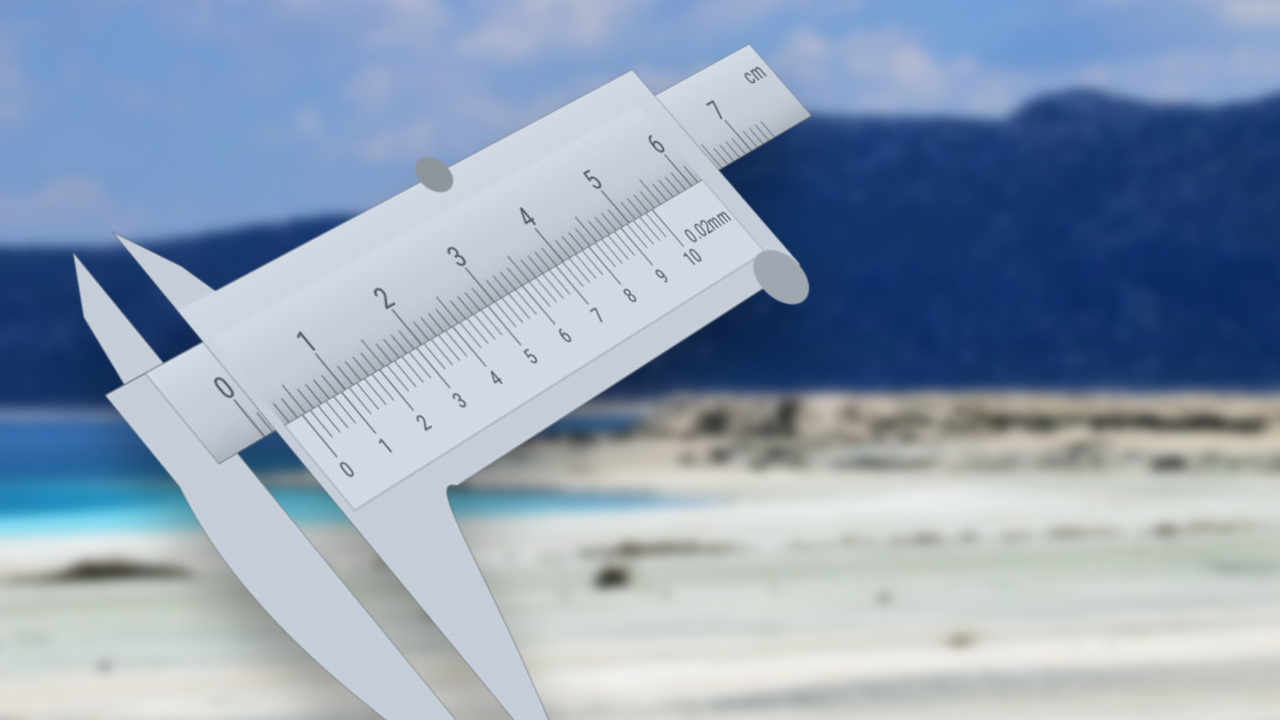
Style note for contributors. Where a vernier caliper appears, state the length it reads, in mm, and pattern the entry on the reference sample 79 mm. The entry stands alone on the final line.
4.6 mm
